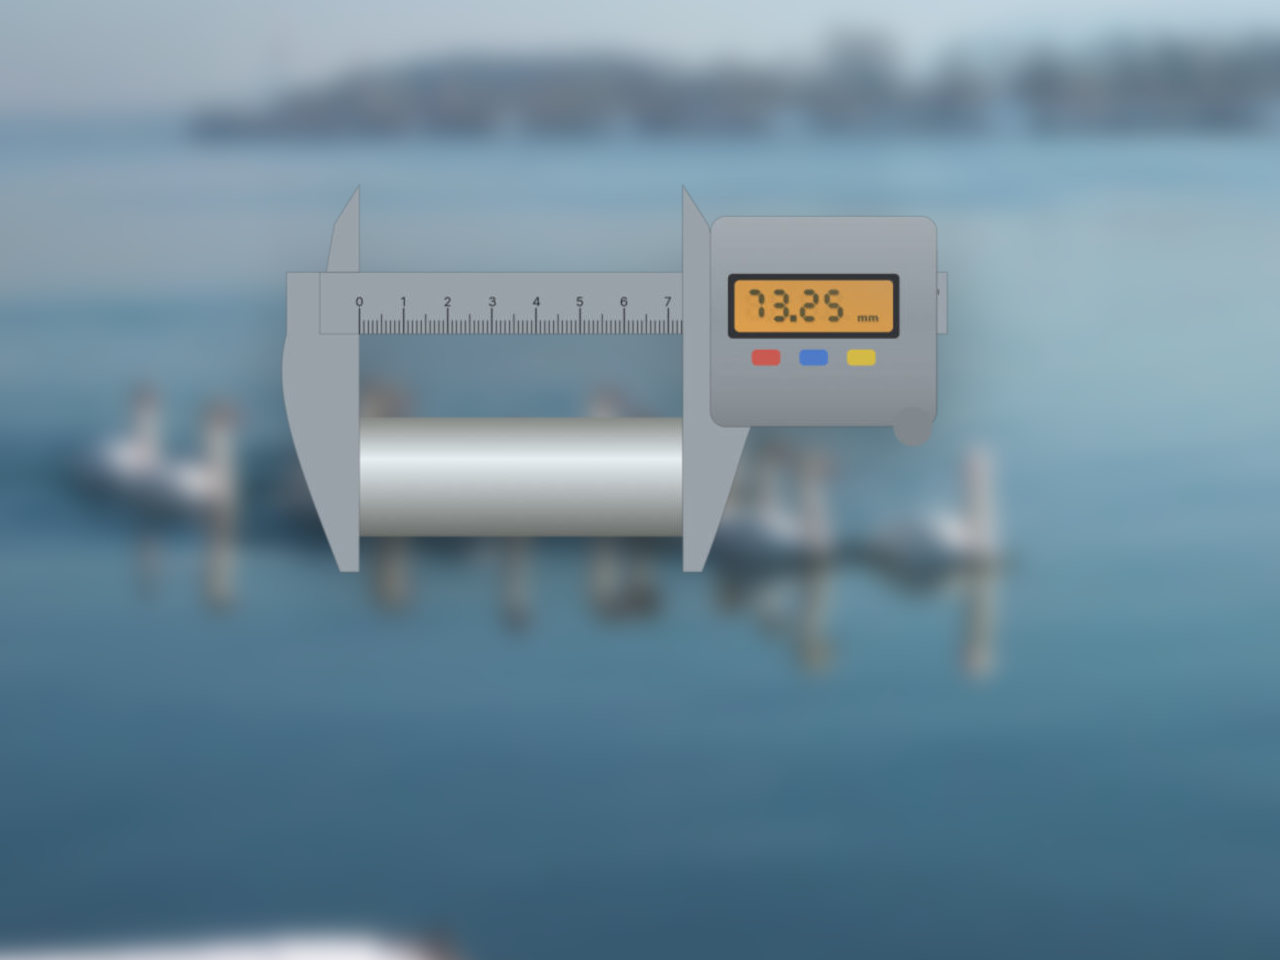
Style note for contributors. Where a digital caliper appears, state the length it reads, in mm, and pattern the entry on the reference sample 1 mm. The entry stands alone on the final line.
73.25 mm
